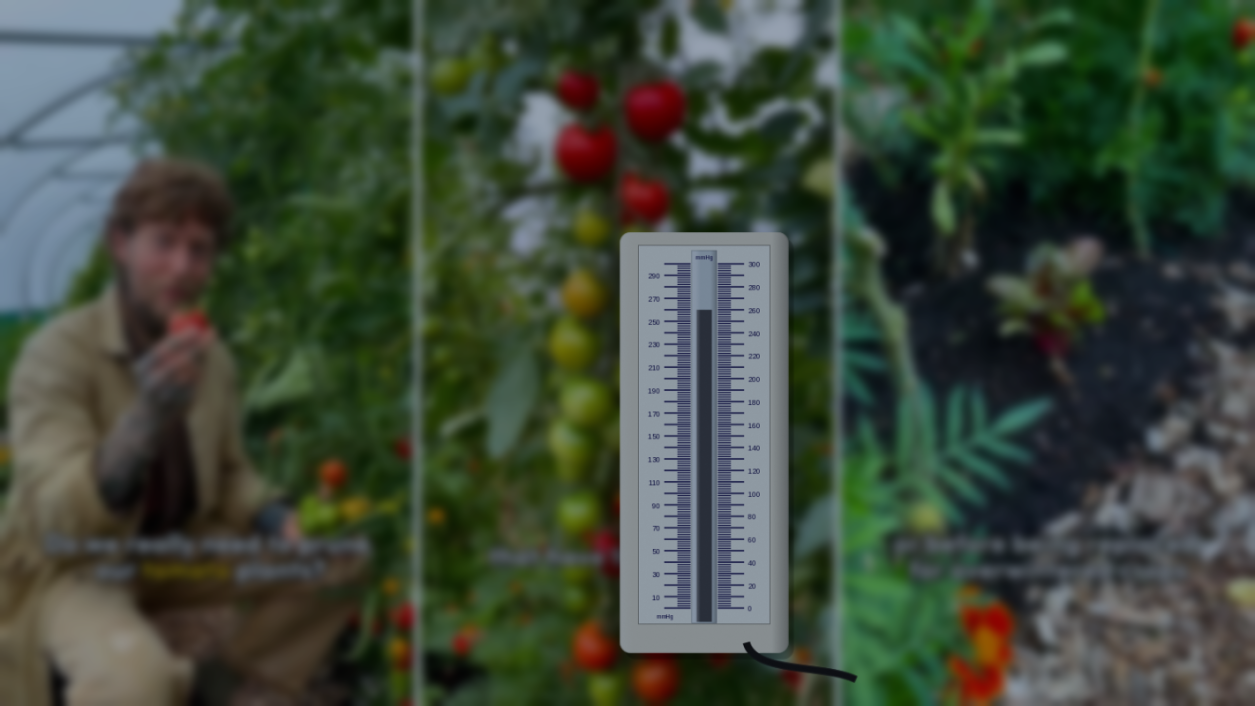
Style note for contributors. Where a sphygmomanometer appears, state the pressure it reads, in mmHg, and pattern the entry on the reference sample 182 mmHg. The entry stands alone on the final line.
260 mmHg
